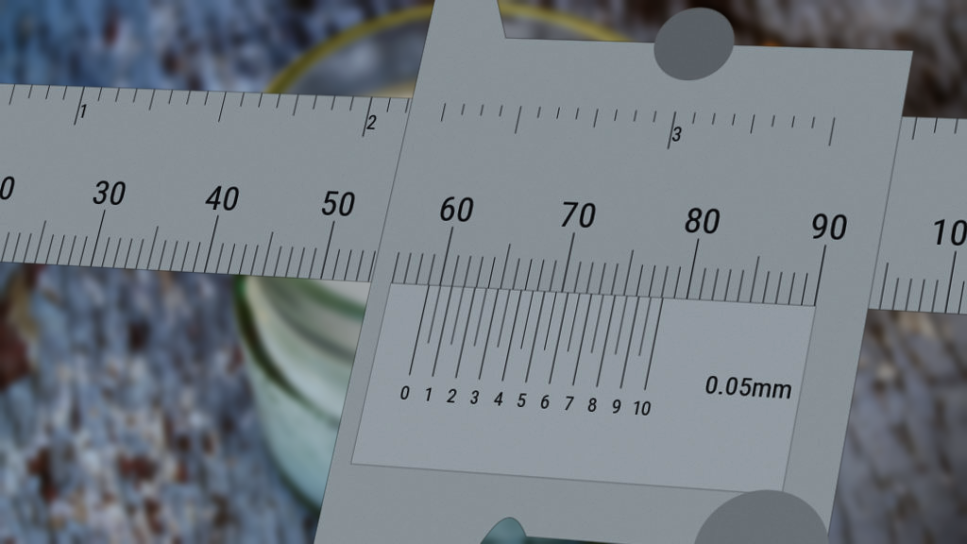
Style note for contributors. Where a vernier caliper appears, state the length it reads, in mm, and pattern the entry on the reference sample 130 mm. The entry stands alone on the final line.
59.1 mm
